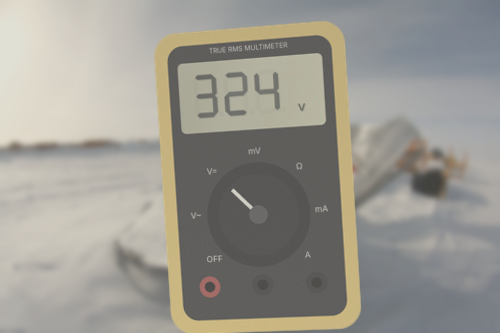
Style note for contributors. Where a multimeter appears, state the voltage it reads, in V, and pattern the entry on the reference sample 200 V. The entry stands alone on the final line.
324 V
